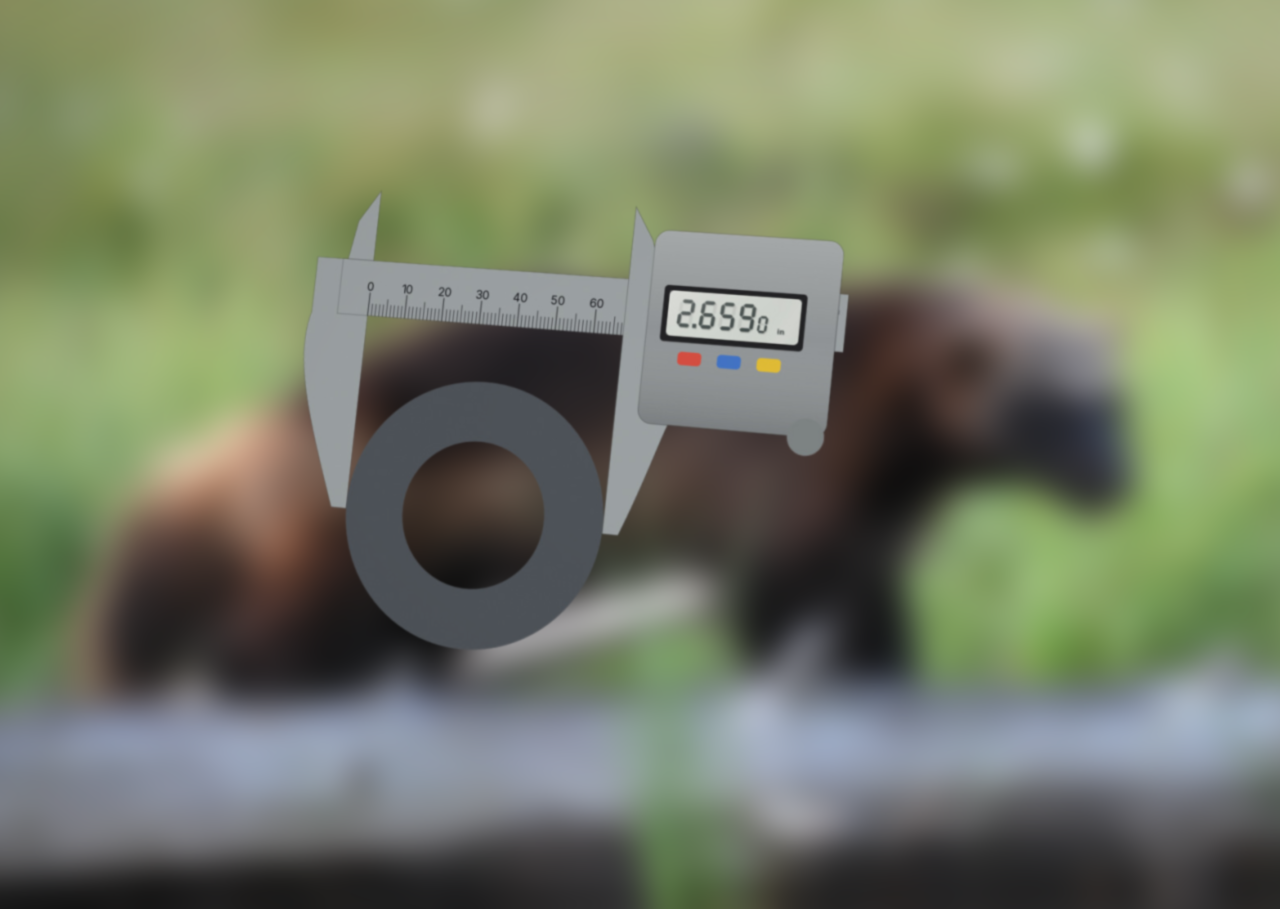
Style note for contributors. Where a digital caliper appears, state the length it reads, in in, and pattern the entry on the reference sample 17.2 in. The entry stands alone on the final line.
2.6590 in
